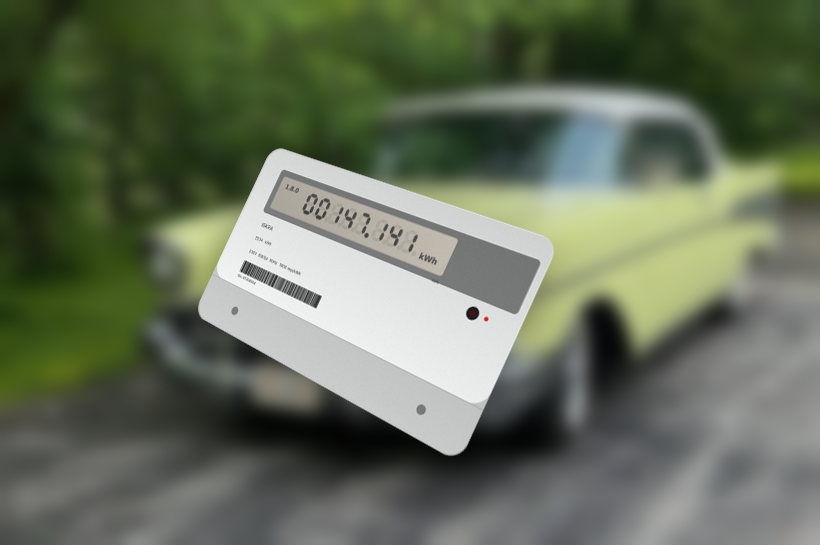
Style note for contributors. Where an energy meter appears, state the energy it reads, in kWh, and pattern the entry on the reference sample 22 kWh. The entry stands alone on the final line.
147.141 kWh
